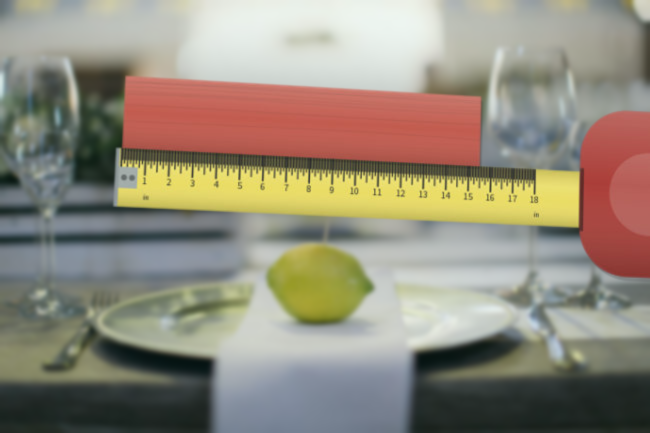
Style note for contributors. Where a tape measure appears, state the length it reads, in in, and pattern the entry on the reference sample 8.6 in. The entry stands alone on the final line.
15.5 in
